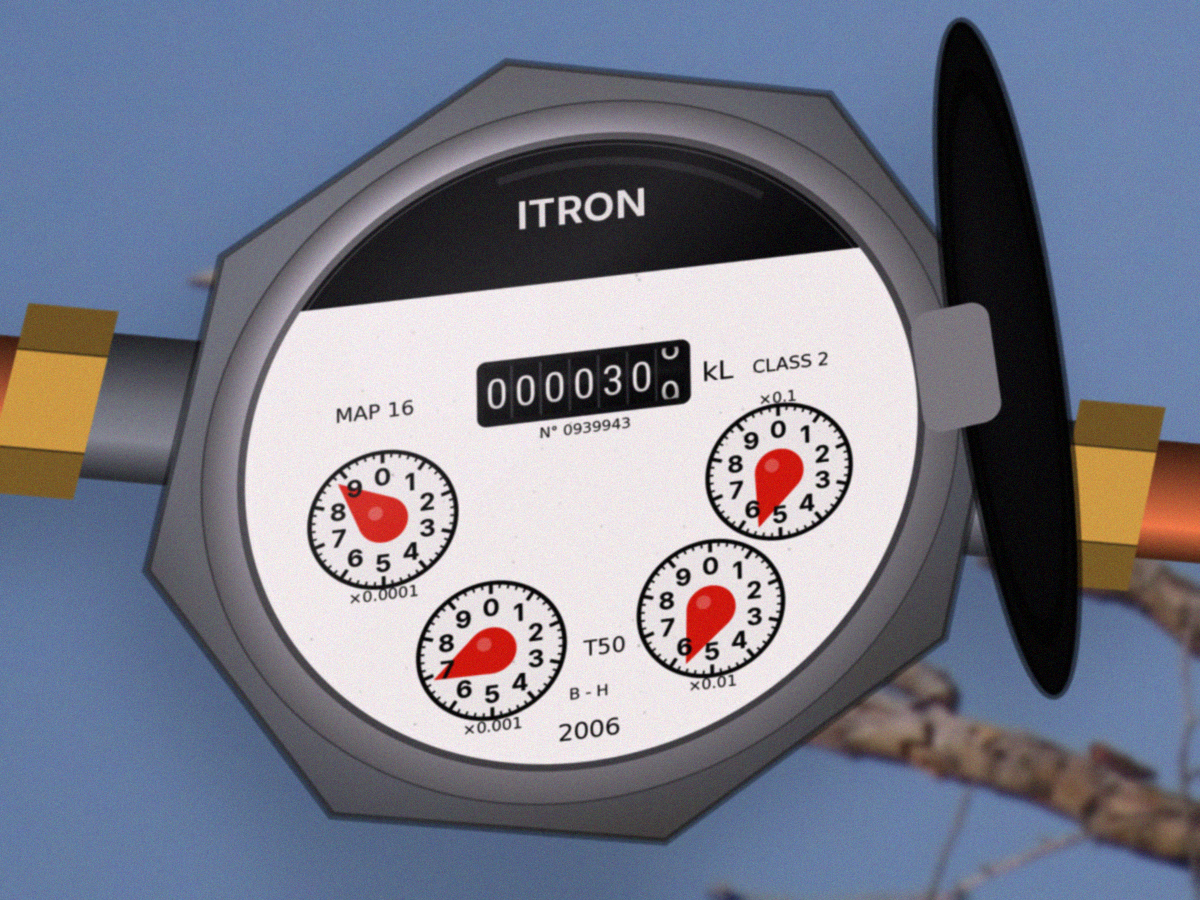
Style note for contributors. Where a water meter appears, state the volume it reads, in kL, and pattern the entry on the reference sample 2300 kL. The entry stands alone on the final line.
308.5568 kL
